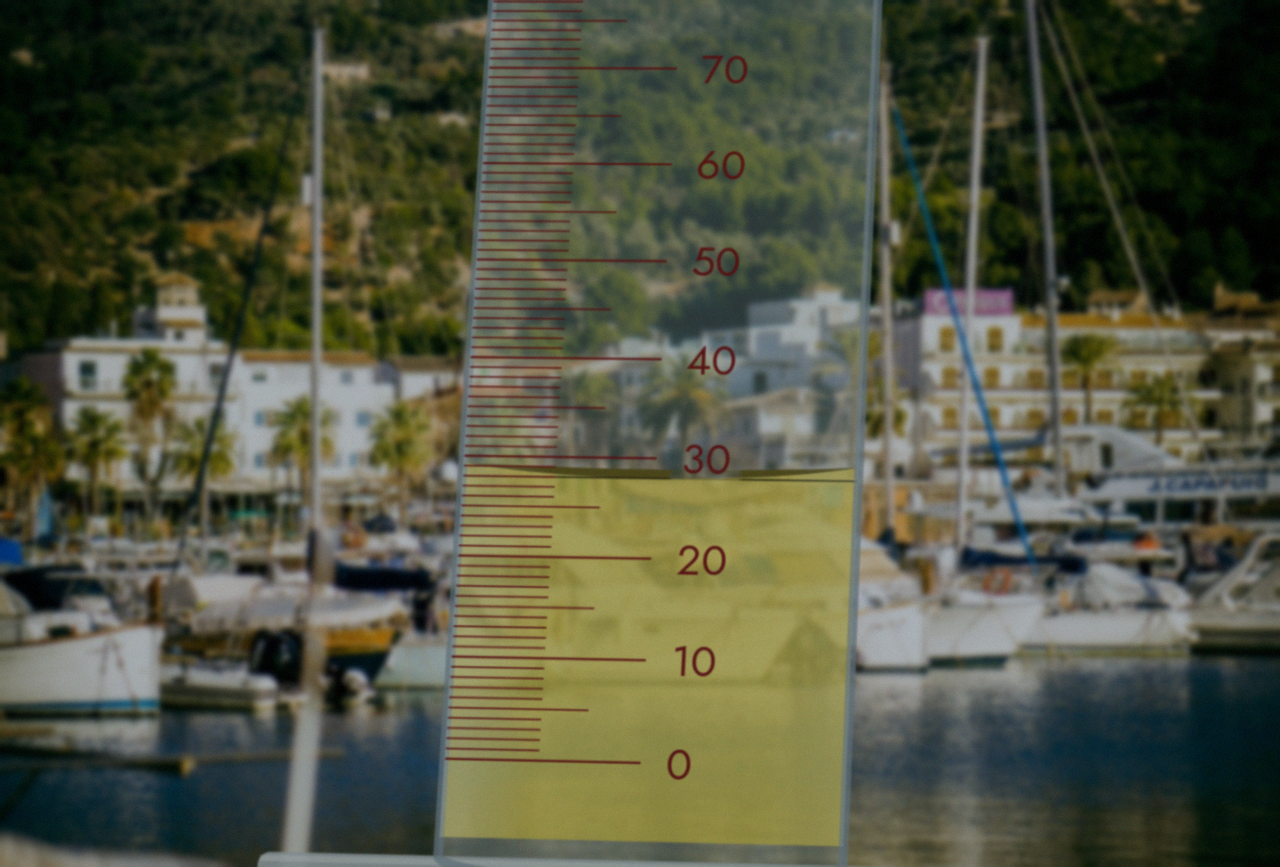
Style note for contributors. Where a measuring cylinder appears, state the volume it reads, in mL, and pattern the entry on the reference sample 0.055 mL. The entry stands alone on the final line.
28 mL
